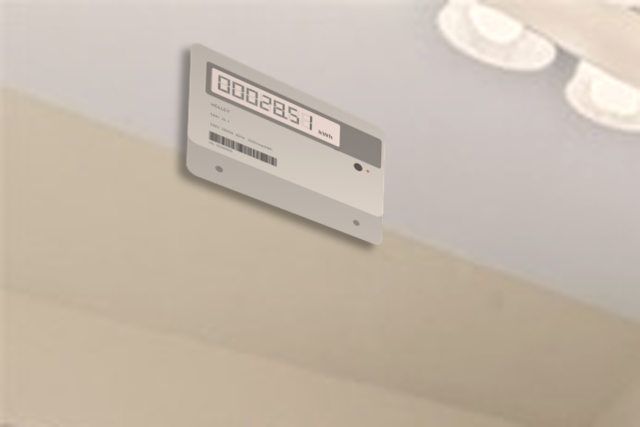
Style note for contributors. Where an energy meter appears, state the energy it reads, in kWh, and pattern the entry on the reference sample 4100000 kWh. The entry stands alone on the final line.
28.51 kWh
